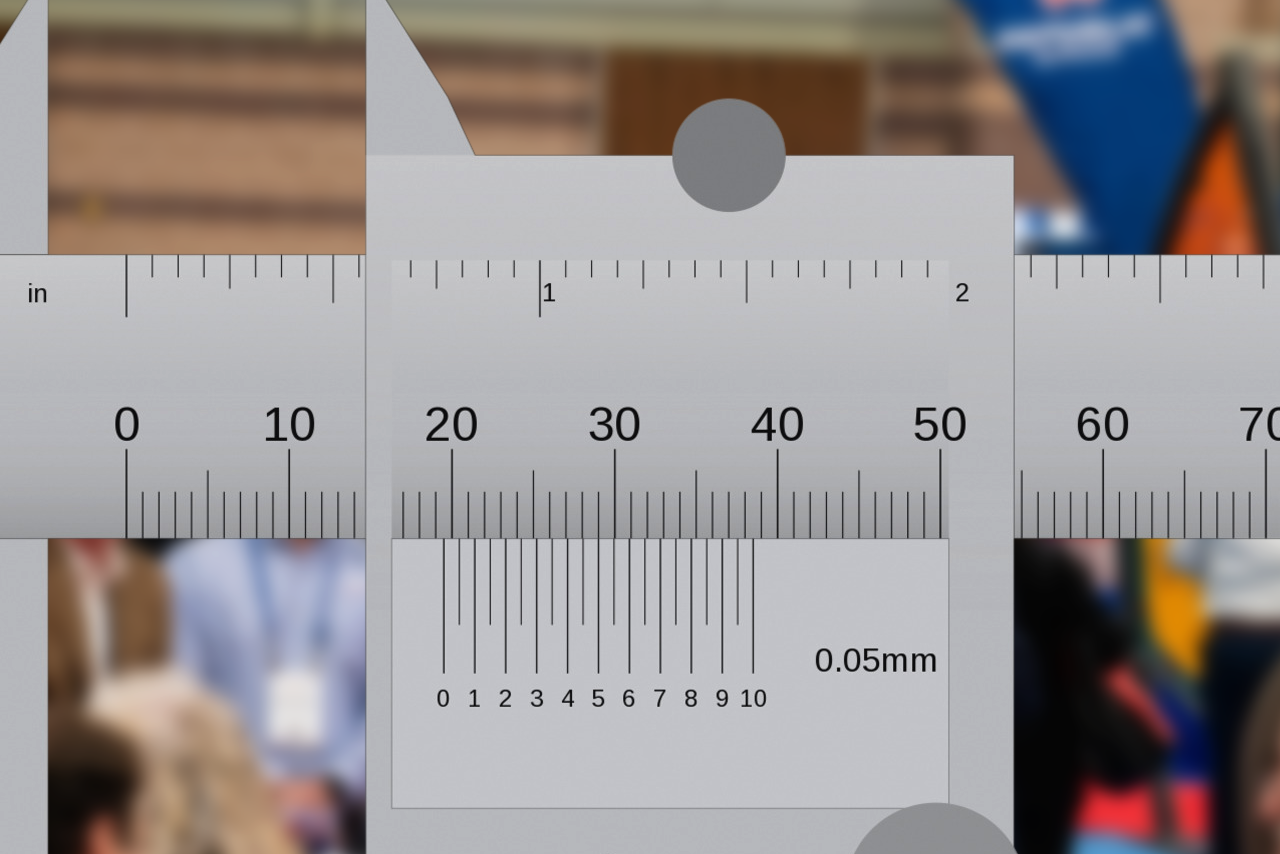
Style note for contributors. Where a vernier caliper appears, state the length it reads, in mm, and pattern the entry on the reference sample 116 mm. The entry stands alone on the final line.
19.5 mm
